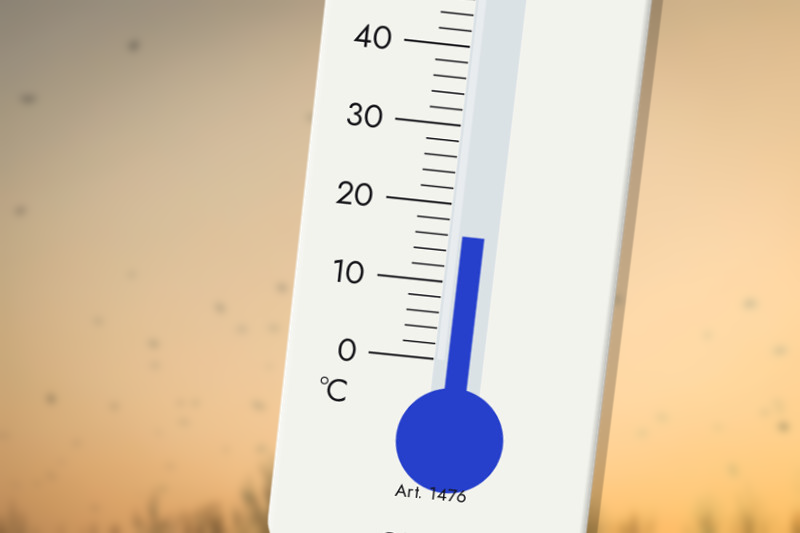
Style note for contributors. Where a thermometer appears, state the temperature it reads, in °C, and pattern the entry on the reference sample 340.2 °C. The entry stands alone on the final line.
16 °C
